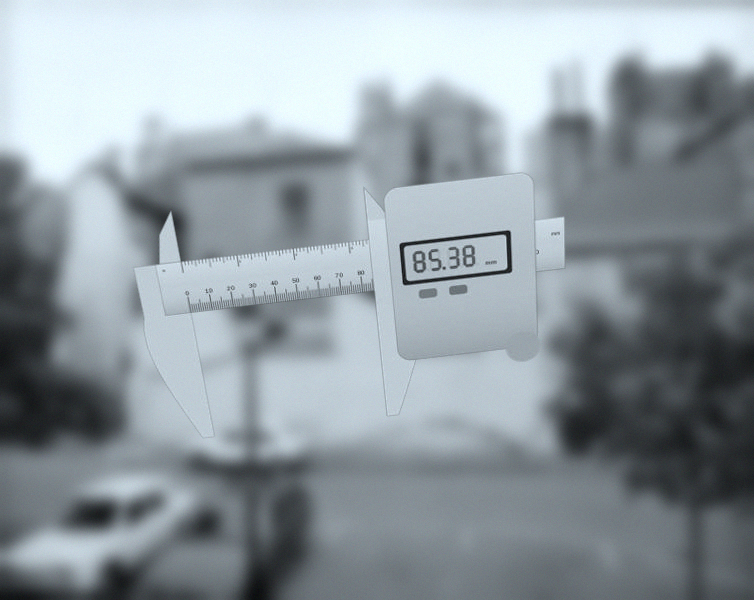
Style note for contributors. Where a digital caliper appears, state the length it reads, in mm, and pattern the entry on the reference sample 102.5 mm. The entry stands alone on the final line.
85.38 mm
